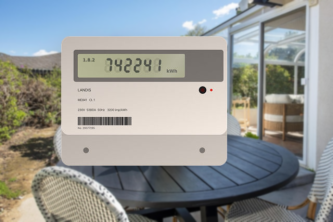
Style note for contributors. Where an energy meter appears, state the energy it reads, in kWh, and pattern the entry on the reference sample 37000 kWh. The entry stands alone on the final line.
742241 kWh
